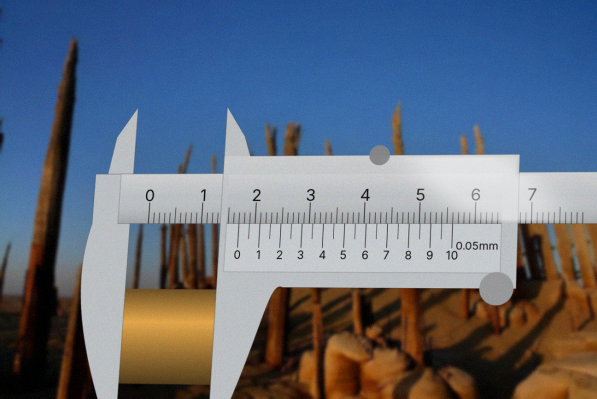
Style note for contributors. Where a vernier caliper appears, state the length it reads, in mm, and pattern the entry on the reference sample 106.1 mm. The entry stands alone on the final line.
17.0 mm
